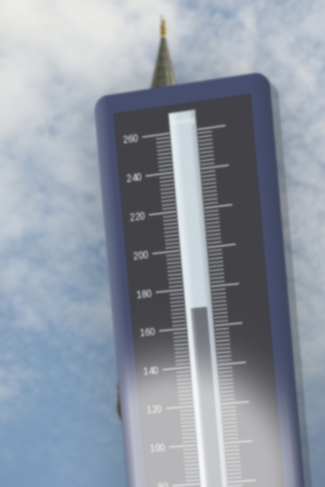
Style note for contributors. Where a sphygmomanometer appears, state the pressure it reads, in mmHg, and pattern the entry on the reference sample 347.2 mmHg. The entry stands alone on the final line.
170 mmHg
